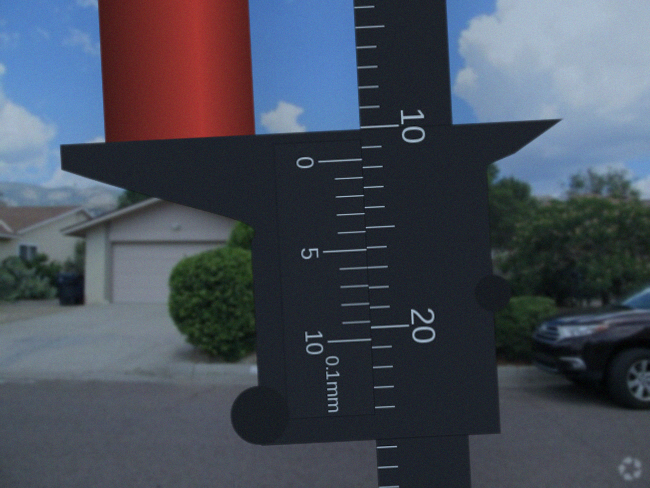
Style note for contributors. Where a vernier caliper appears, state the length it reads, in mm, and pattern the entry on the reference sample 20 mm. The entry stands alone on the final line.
11.6 mm
